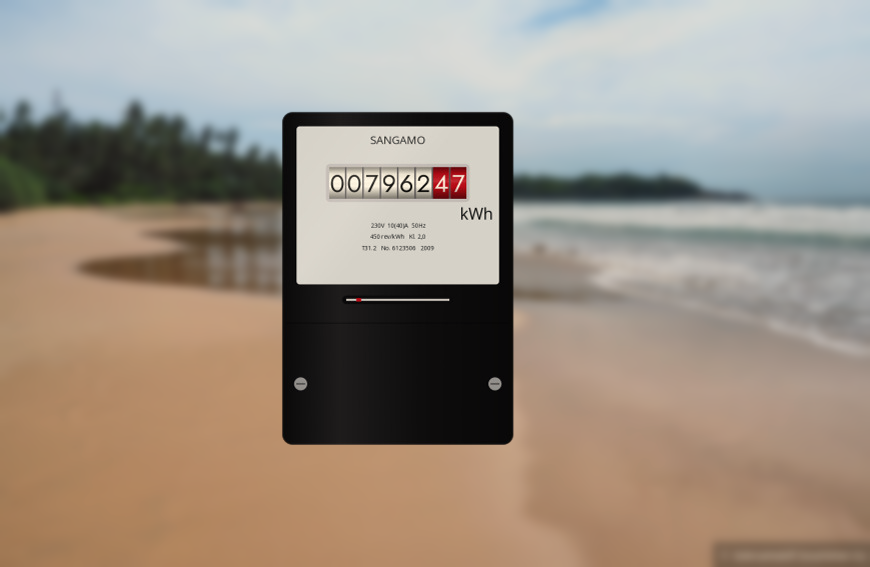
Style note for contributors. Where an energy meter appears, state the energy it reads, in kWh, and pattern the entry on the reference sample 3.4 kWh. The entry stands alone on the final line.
7962.47 kWh
